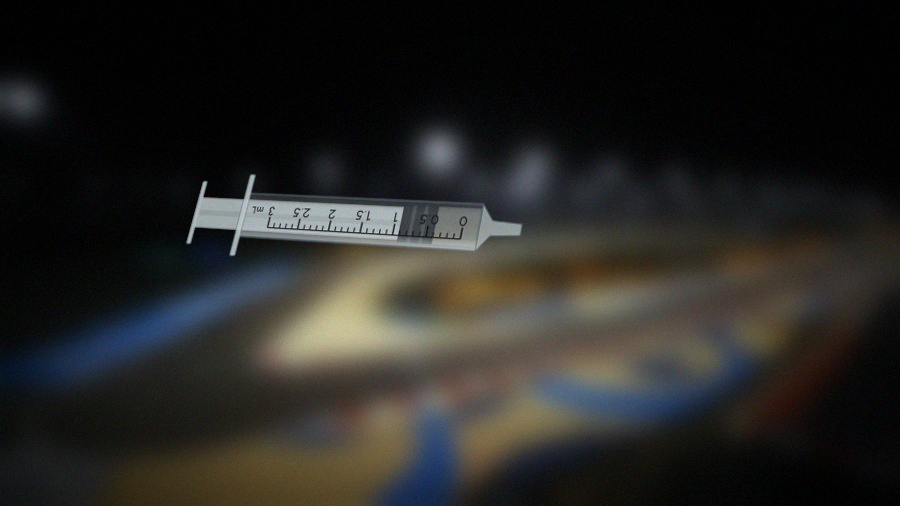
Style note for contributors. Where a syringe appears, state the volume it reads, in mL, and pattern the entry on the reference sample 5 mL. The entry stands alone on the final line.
0.4 mL
